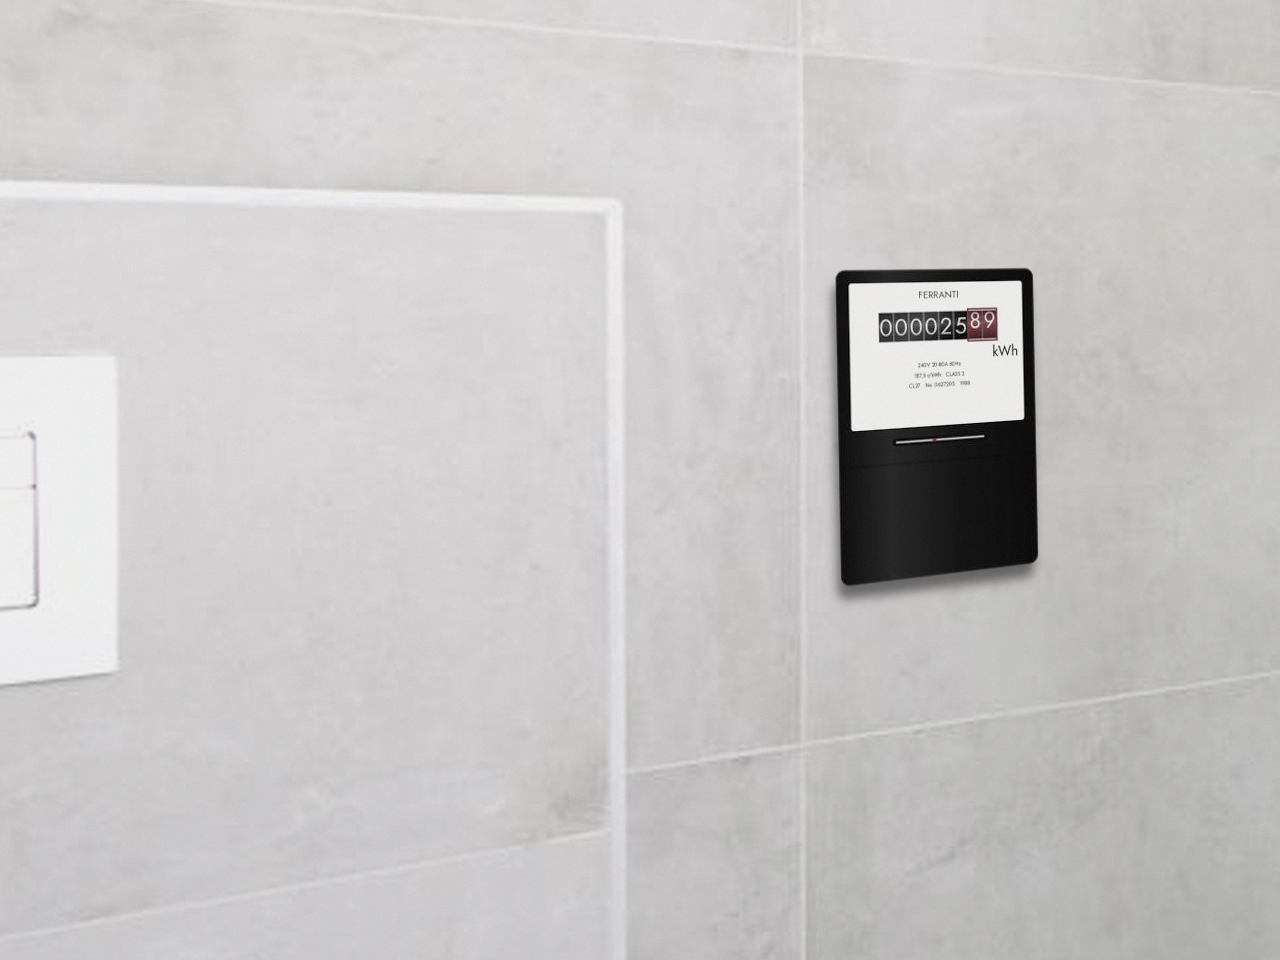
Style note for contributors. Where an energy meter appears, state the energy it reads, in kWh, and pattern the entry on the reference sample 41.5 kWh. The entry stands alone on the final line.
25.89 kWh
